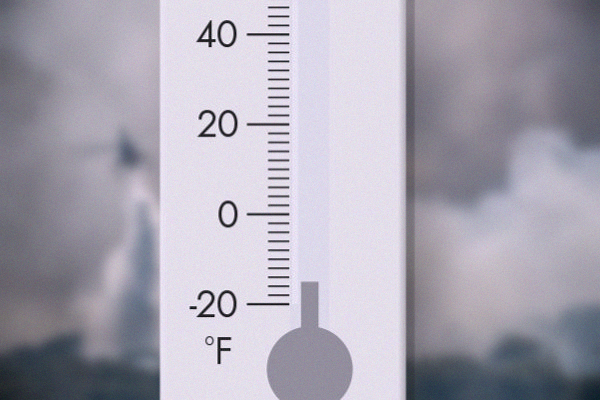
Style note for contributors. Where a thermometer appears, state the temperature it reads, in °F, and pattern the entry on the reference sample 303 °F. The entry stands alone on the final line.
-15 °F
